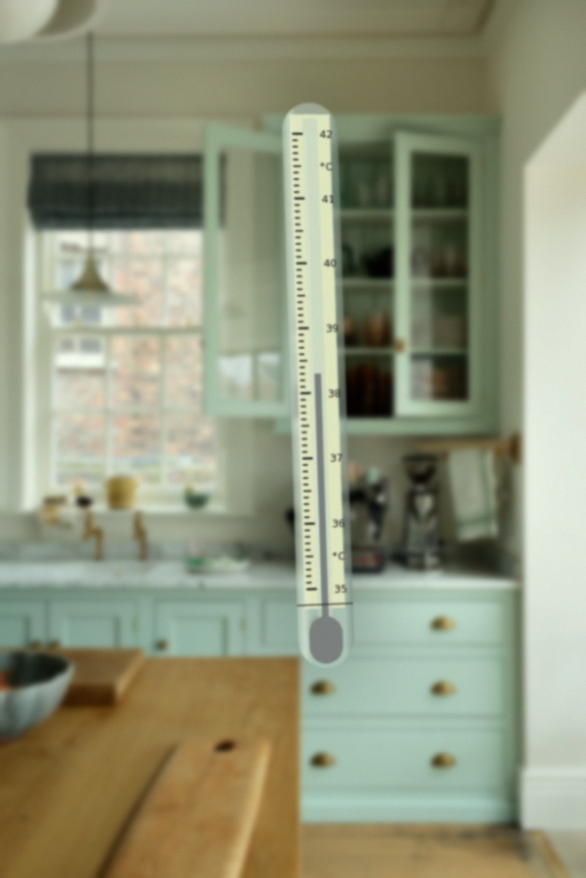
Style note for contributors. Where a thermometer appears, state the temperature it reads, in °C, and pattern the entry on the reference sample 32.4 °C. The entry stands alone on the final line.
38.3 °C
